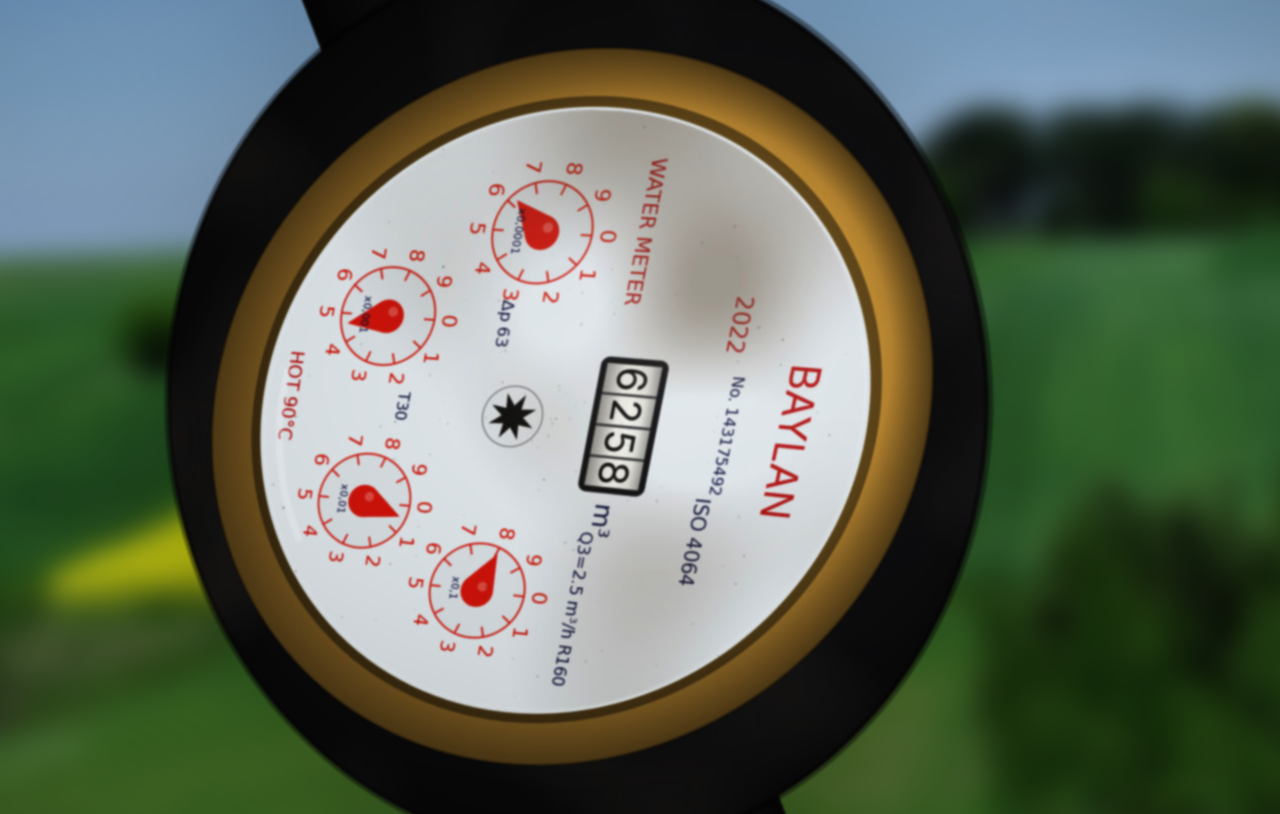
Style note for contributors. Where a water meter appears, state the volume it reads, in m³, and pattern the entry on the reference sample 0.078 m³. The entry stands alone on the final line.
6258.8046 m³
